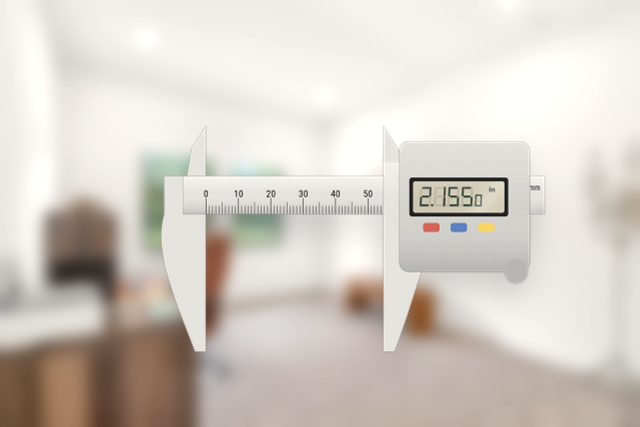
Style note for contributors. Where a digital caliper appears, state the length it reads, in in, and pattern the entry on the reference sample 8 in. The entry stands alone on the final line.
2.1550 in
